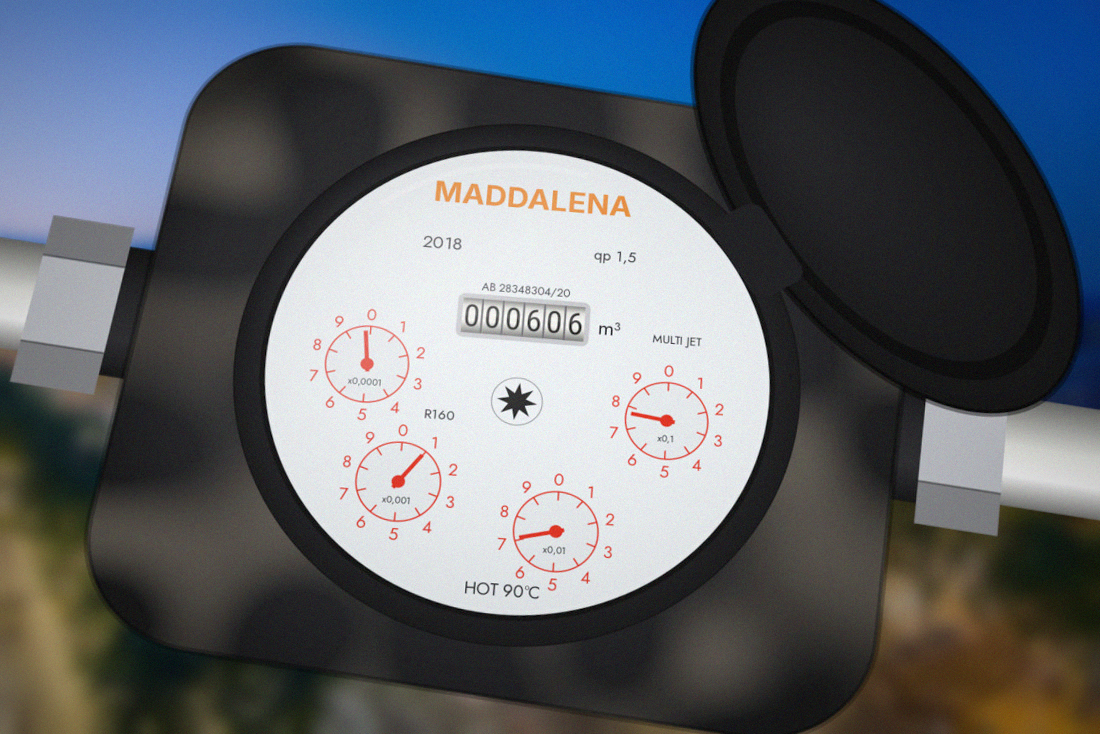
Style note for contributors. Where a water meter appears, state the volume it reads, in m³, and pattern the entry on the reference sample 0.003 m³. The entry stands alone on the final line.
606.7709 m³
